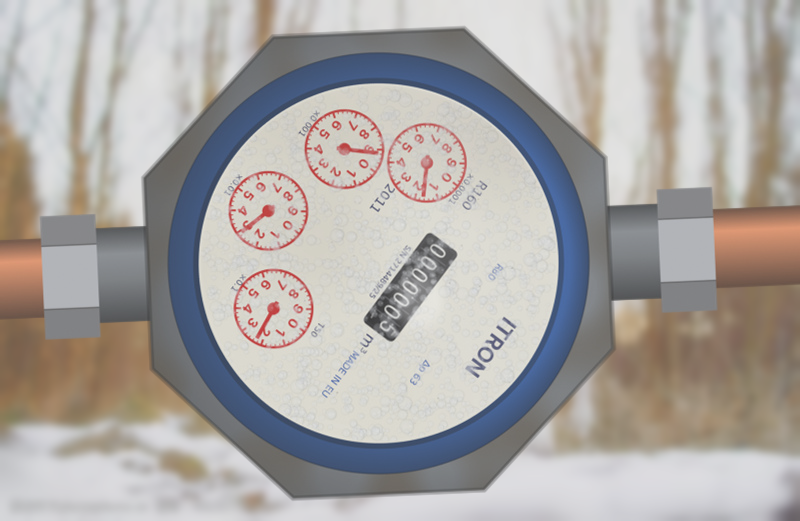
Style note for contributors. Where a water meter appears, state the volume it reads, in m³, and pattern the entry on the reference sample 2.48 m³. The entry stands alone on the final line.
5.2291 m³
